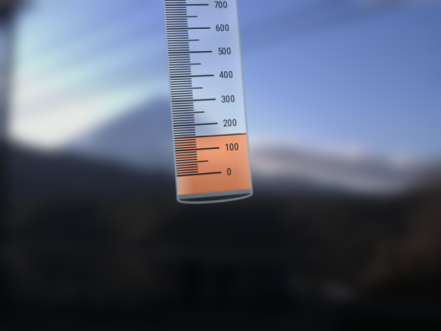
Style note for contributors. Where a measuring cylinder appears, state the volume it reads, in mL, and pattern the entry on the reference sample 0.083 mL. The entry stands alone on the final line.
150 mL
